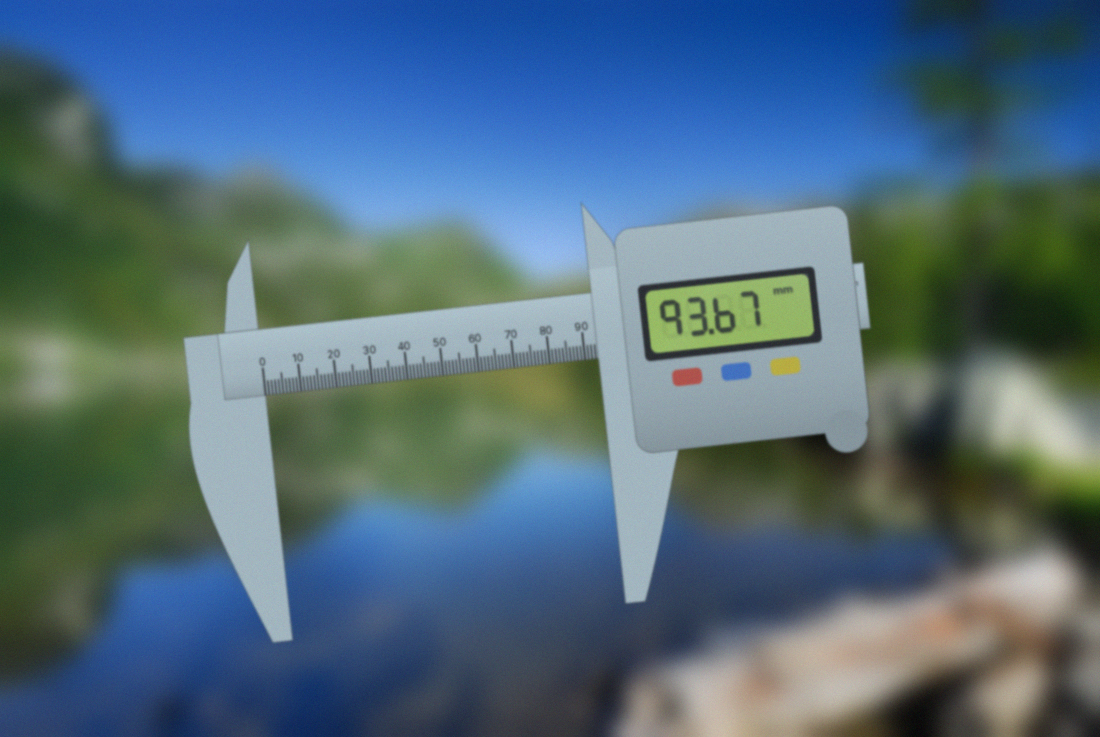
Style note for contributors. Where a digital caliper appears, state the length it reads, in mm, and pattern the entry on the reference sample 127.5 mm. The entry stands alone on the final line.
93.67 mm
